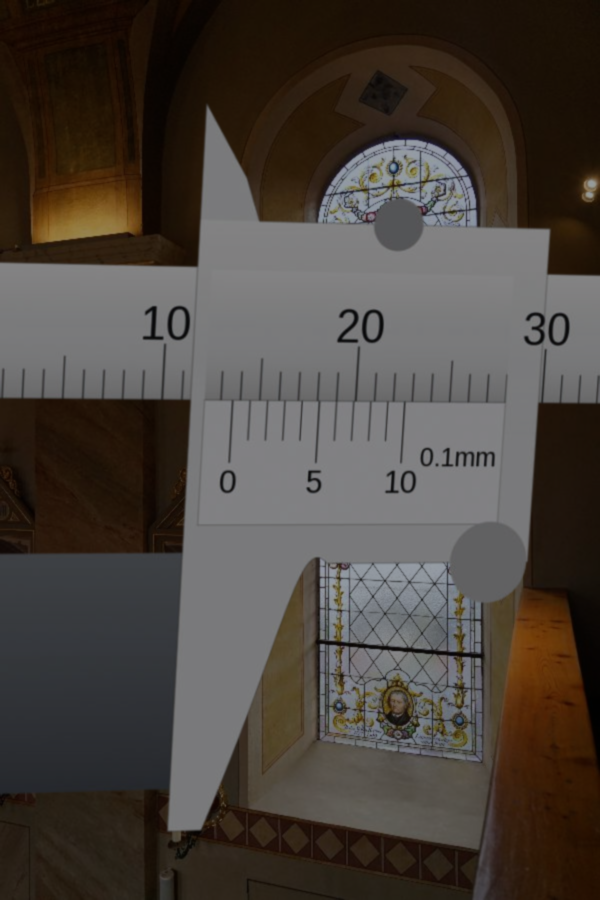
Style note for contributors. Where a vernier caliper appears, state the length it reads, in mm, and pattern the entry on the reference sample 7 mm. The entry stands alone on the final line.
13.6 mm
